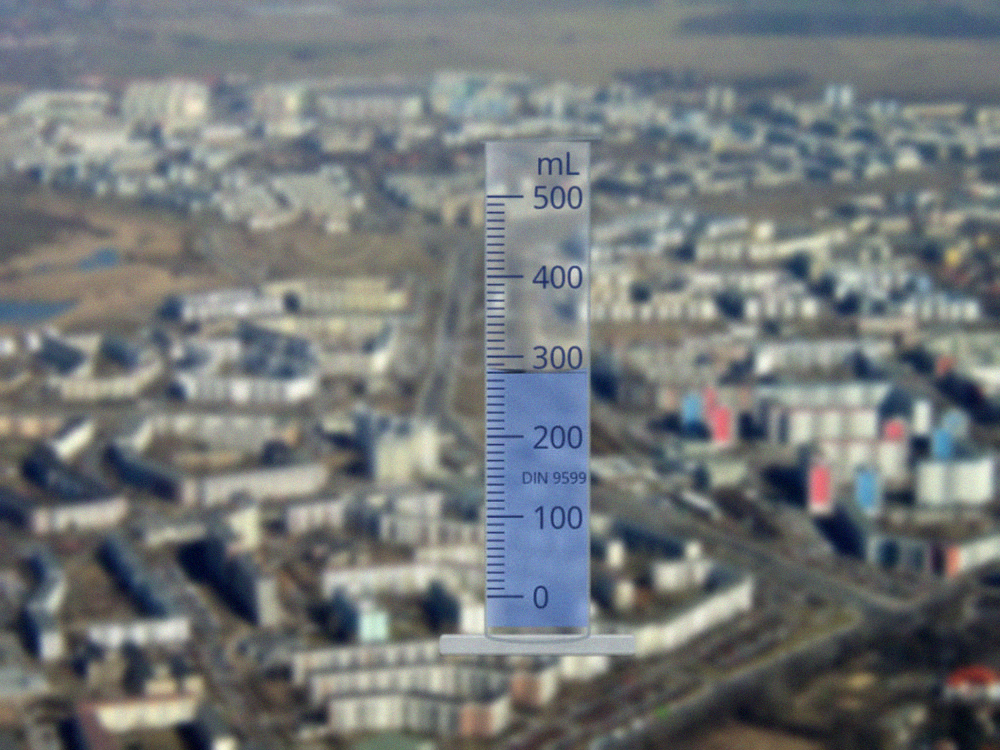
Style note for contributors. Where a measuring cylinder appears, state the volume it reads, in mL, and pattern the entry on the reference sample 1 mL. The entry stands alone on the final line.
280 mL
